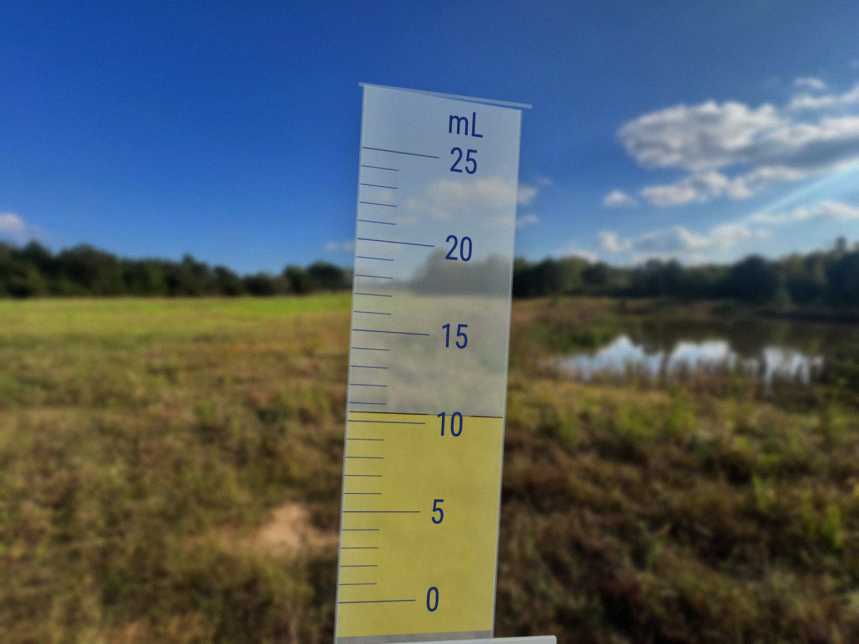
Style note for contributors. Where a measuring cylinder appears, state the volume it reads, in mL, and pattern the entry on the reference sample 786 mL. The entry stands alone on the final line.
10.5 mL
